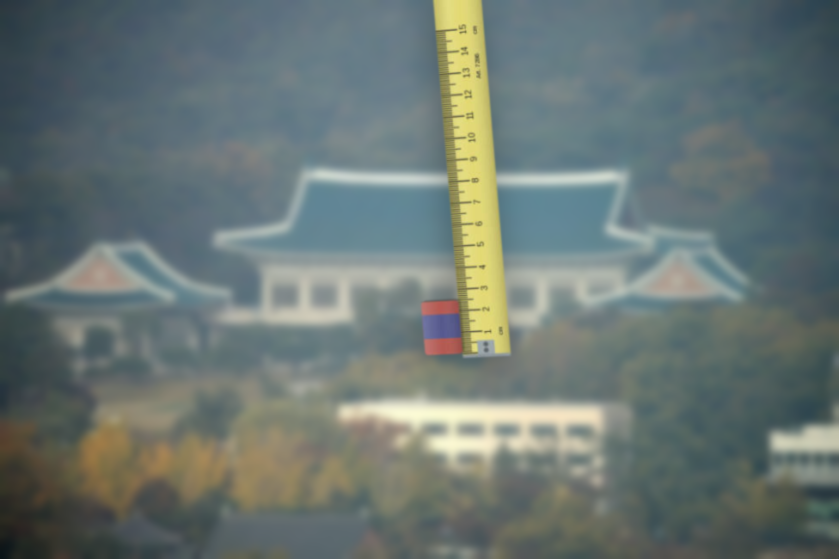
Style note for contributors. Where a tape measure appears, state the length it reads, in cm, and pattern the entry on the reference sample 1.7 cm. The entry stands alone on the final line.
2.5 cm
